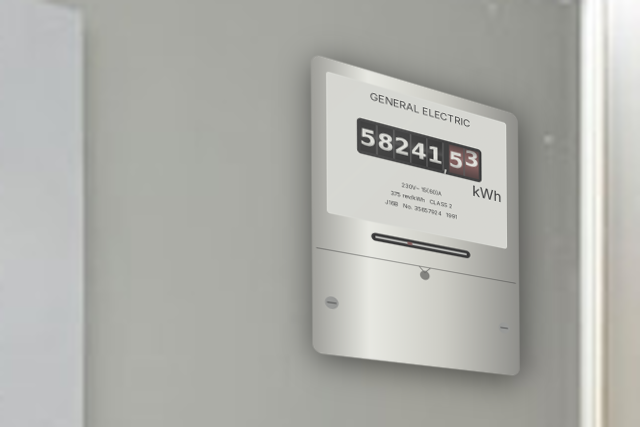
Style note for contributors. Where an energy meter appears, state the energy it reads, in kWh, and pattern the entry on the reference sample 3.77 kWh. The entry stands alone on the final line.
58241.53 kWh
